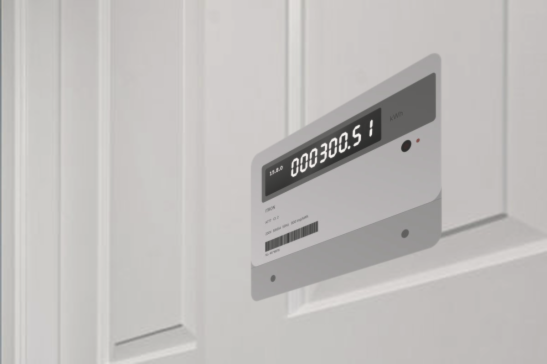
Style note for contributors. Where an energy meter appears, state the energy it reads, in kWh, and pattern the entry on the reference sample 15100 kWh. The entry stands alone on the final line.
300.51 kWh
